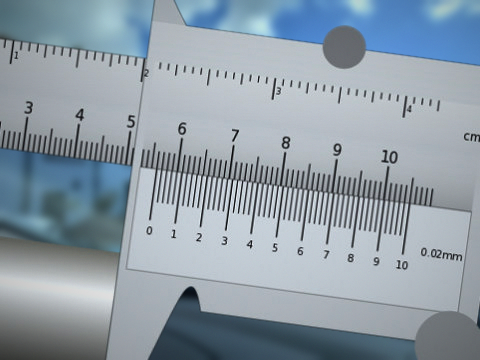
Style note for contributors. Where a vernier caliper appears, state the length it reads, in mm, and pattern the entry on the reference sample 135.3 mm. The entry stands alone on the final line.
56.0 mm
